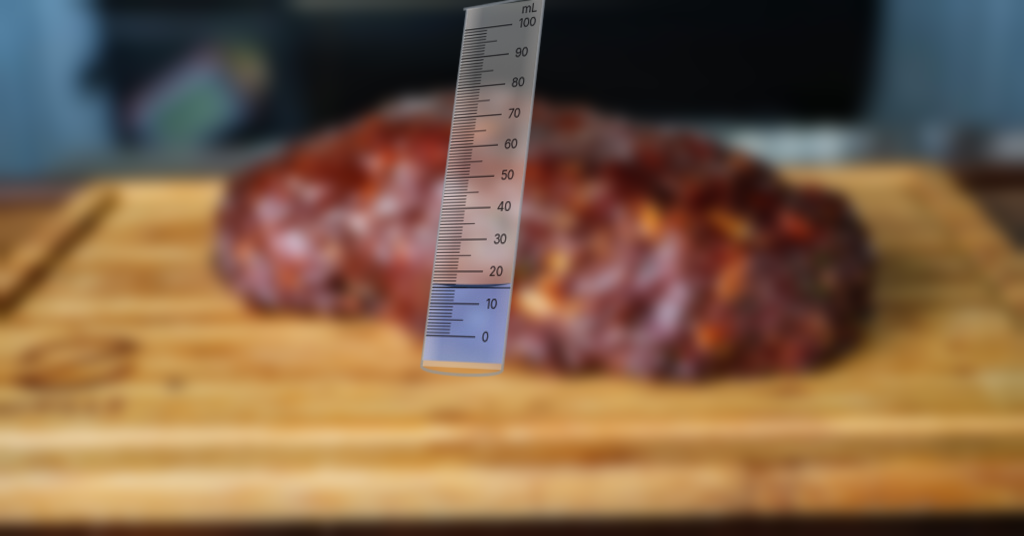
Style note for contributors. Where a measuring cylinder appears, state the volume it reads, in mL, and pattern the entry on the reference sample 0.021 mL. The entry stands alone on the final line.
15 mL
